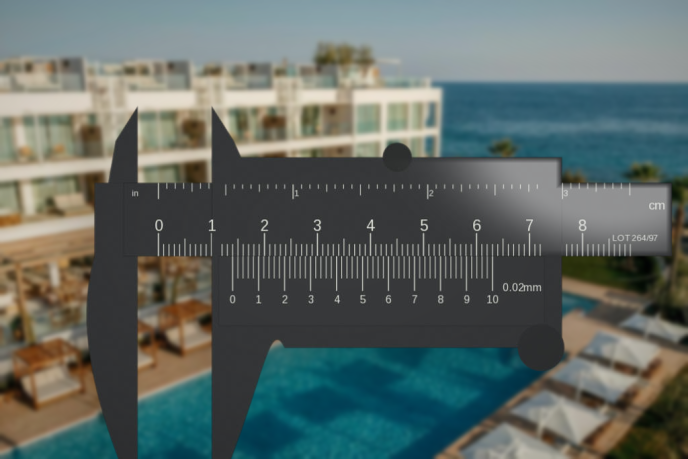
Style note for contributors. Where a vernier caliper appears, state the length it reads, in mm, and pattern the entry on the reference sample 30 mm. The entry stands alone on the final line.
14.0 mm
